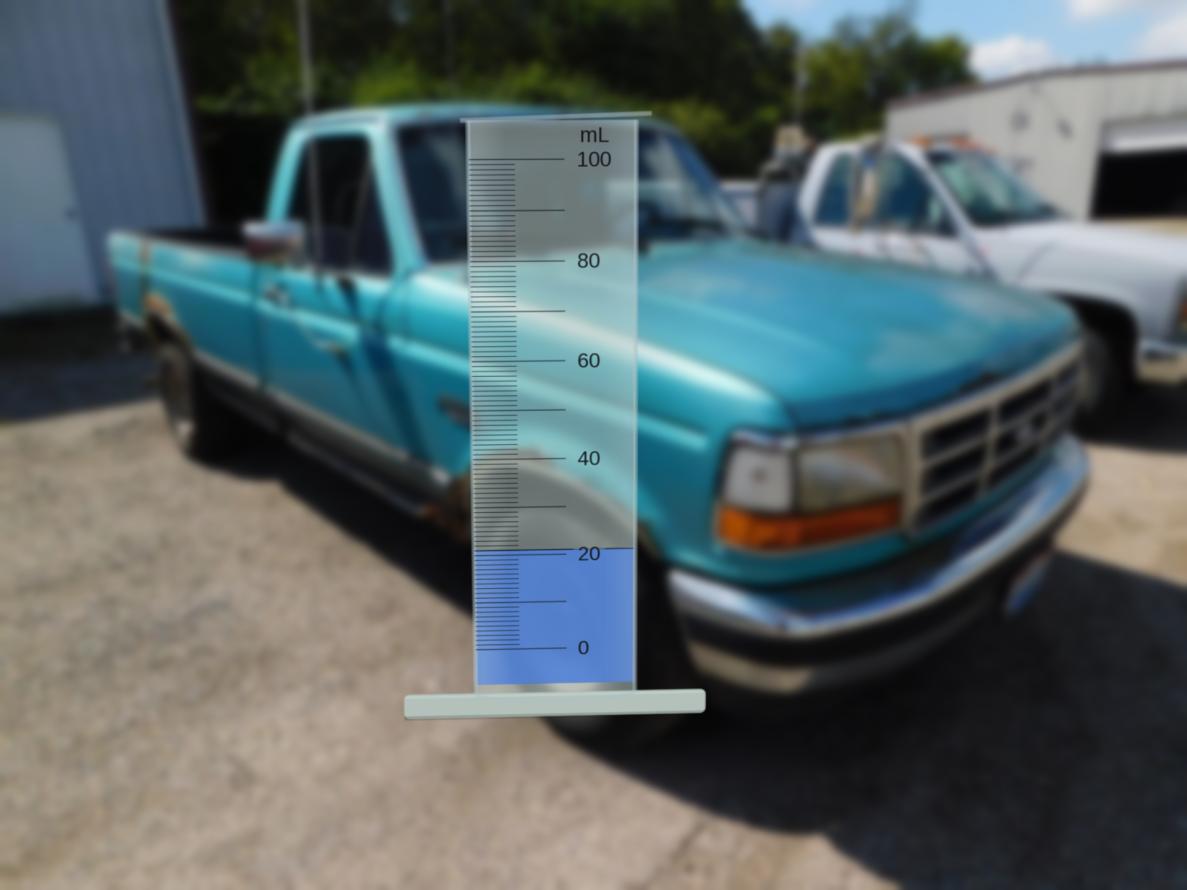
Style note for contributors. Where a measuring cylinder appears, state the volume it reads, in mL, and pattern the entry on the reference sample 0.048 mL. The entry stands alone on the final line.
21 mL
